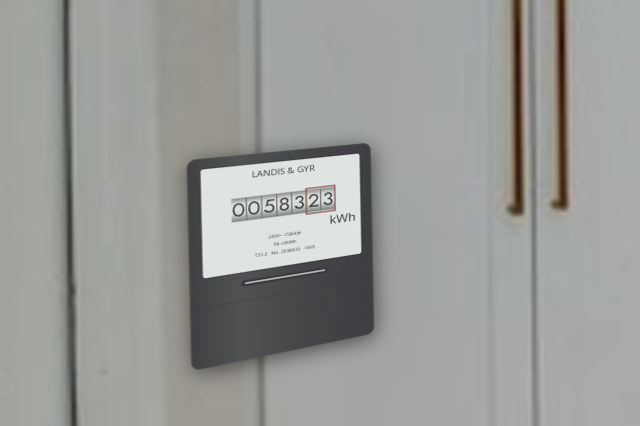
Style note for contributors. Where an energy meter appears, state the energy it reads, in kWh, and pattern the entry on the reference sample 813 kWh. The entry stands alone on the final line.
583.23 kWh
